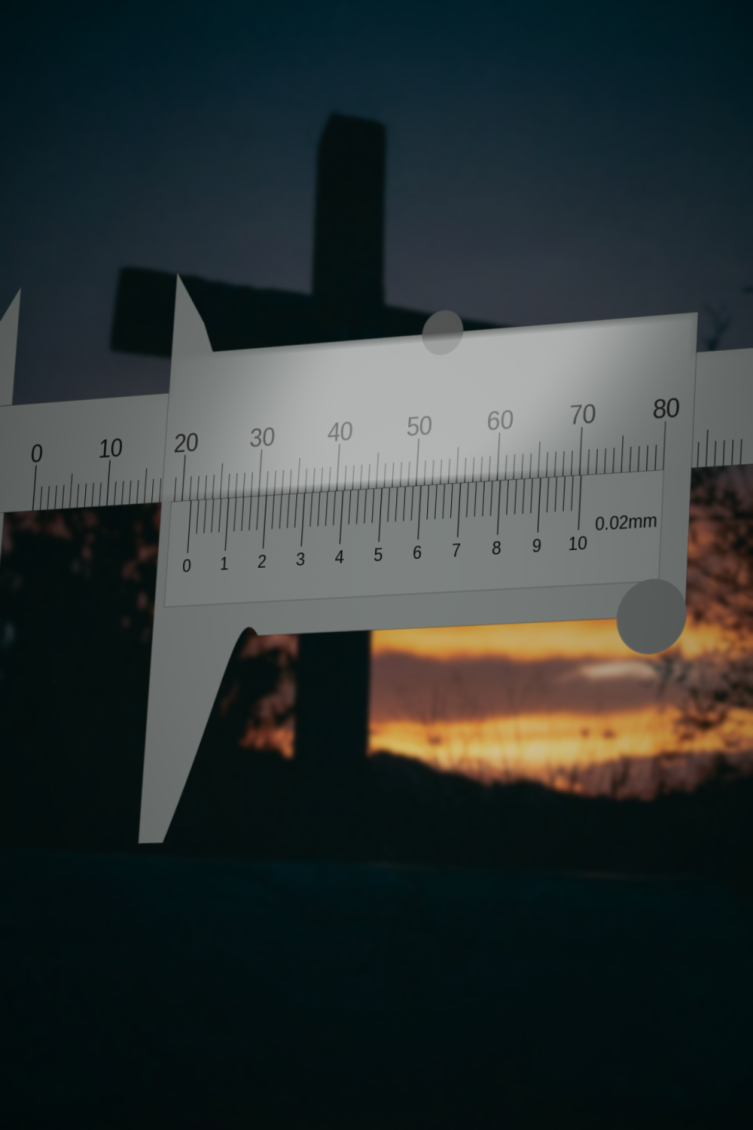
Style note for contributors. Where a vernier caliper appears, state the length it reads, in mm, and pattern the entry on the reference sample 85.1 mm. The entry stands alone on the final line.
21.2 mm
